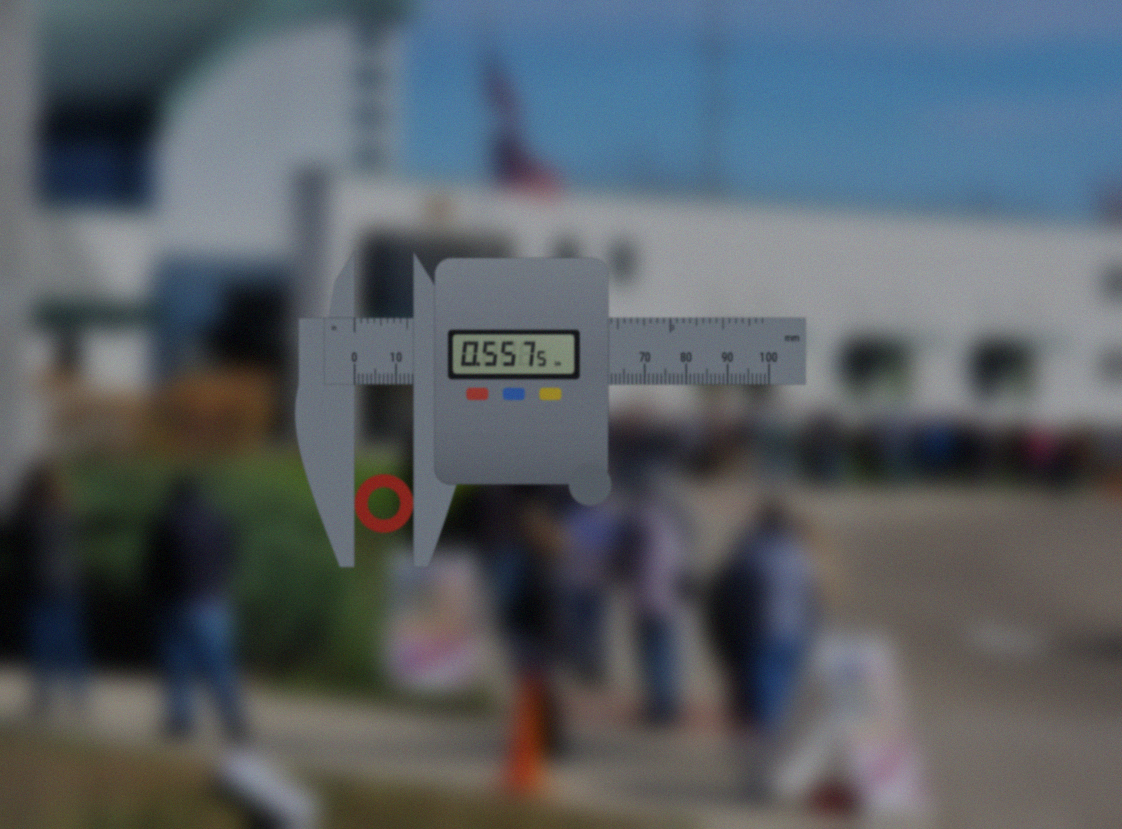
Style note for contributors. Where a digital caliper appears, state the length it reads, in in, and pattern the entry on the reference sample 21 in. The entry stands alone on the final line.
0.5575 in
